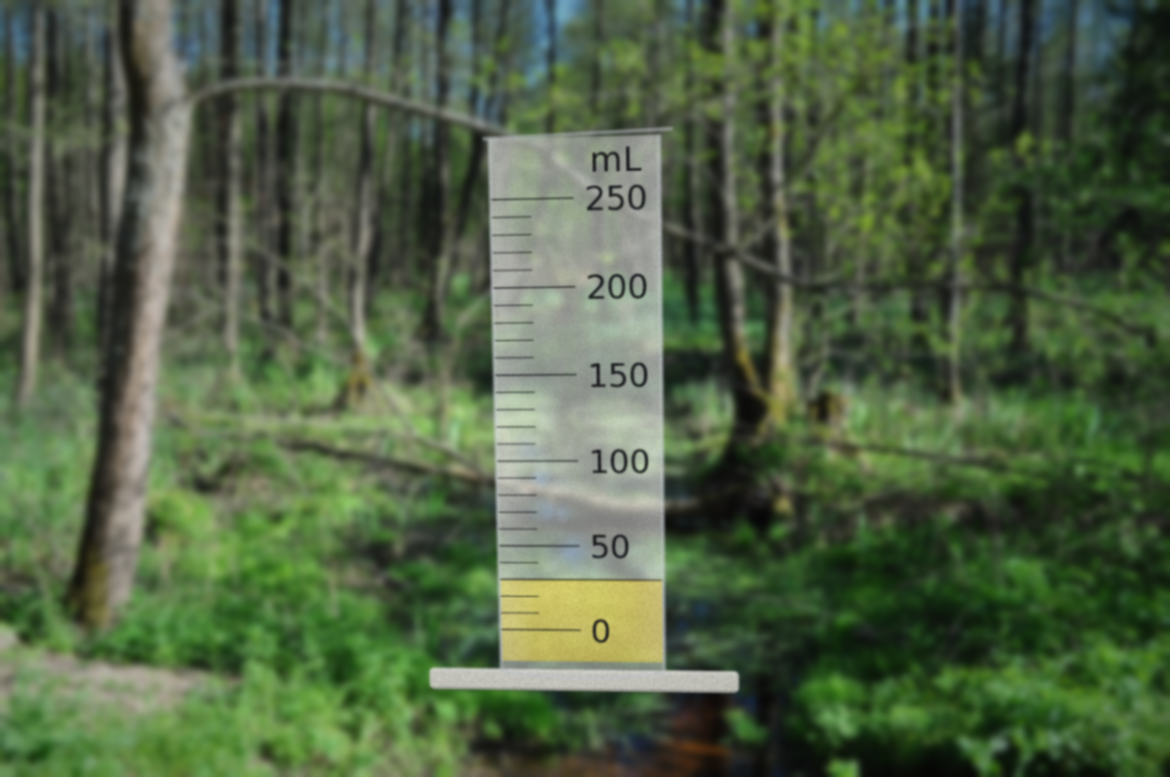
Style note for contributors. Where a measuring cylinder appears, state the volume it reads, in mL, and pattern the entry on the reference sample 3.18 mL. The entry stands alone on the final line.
30 mL
